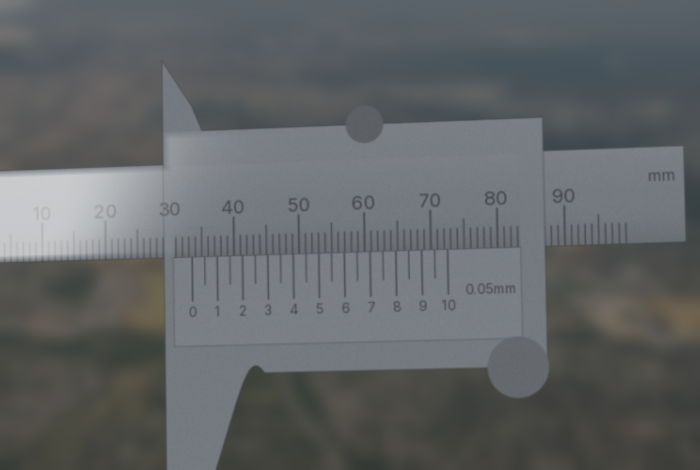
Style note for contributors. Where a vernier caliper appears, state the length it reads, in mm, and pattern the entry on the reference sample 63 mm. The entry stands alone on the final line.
33.5 mm
